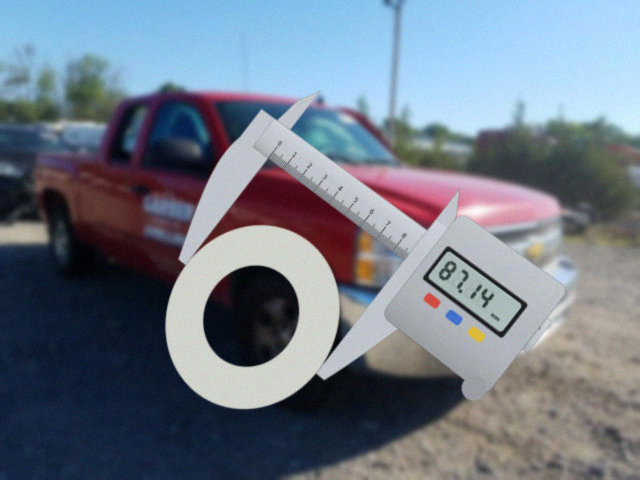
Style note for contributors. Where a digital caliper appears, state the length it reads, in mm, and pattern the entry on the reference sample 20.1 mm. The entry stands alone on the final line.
87.14 mm
